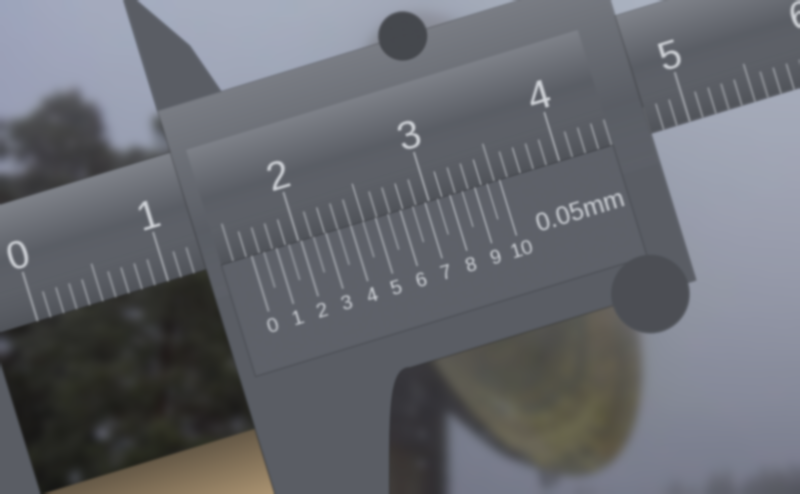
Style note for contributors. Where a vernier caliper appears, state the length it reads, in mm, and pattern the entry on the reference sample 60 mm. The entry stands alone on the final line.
16.4 mm
